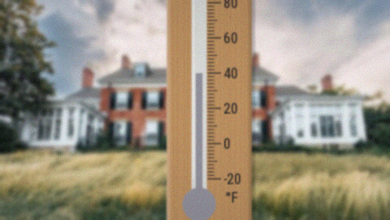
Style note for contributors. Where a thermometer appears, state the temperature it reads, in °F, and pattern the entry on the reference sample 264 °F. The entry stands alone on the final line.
40 °F
